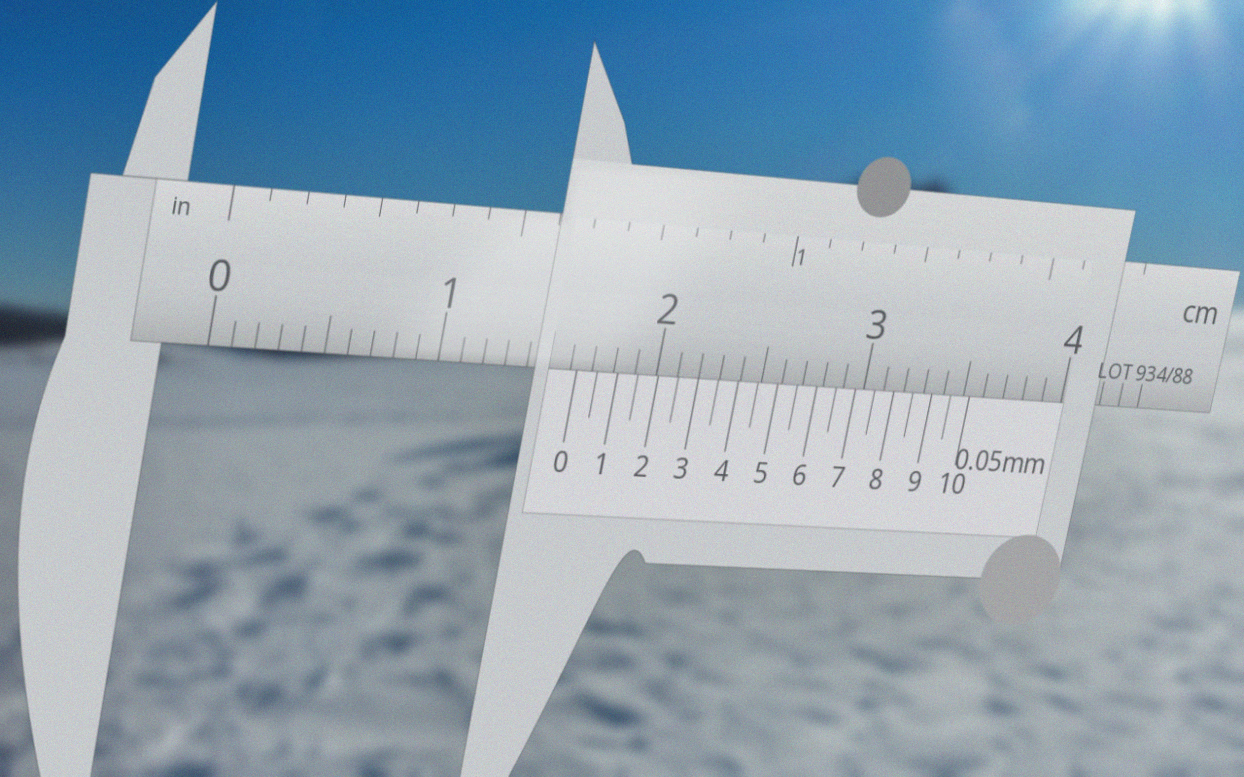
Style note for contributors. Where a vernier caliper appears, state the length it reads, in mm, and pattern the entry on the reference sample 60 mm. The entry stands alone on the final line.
16.3 mm
